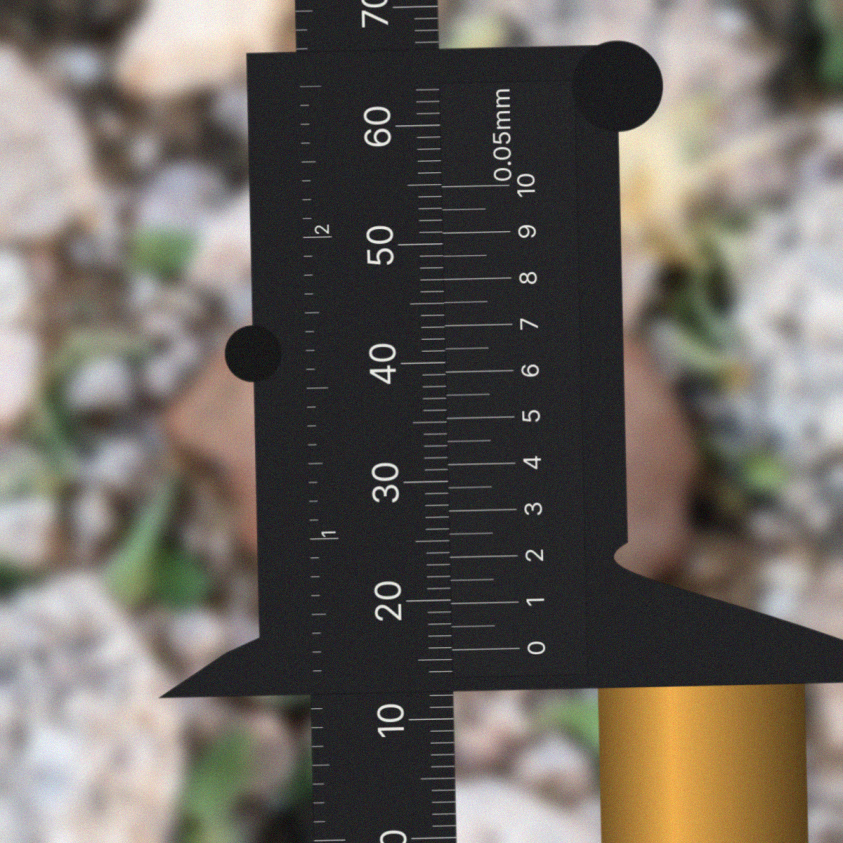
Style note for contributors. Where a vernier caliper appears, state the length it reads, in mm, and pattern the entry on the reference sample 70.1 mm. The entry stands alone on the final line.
15.8 mm
